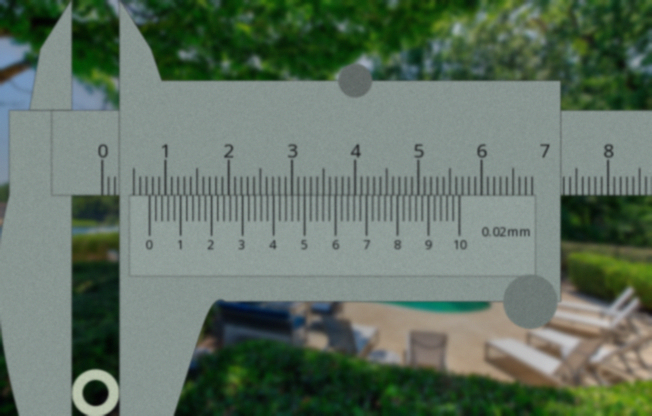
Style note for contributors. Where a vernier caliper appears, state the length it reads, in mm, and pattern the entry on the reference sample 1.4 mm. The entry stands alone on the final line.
7.5 mm
